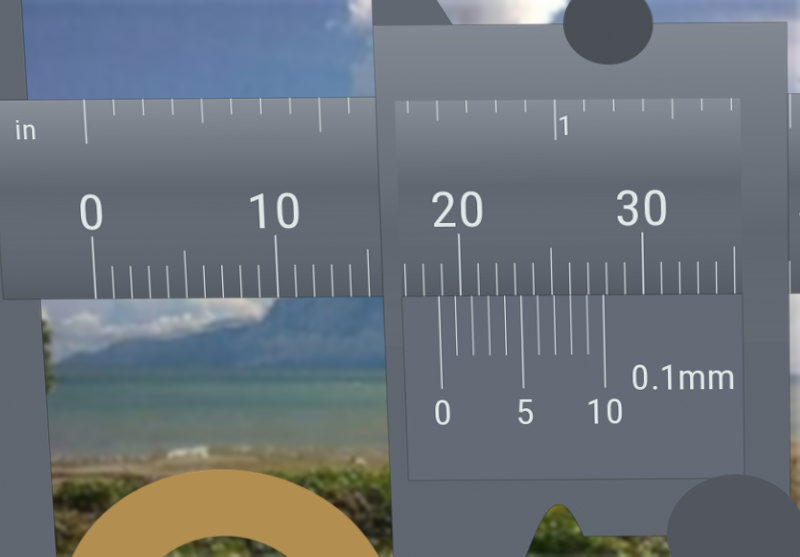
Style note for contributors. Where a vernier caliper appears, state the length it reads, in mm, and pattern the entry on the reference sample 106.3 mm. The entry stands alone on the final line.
18.8 mm
